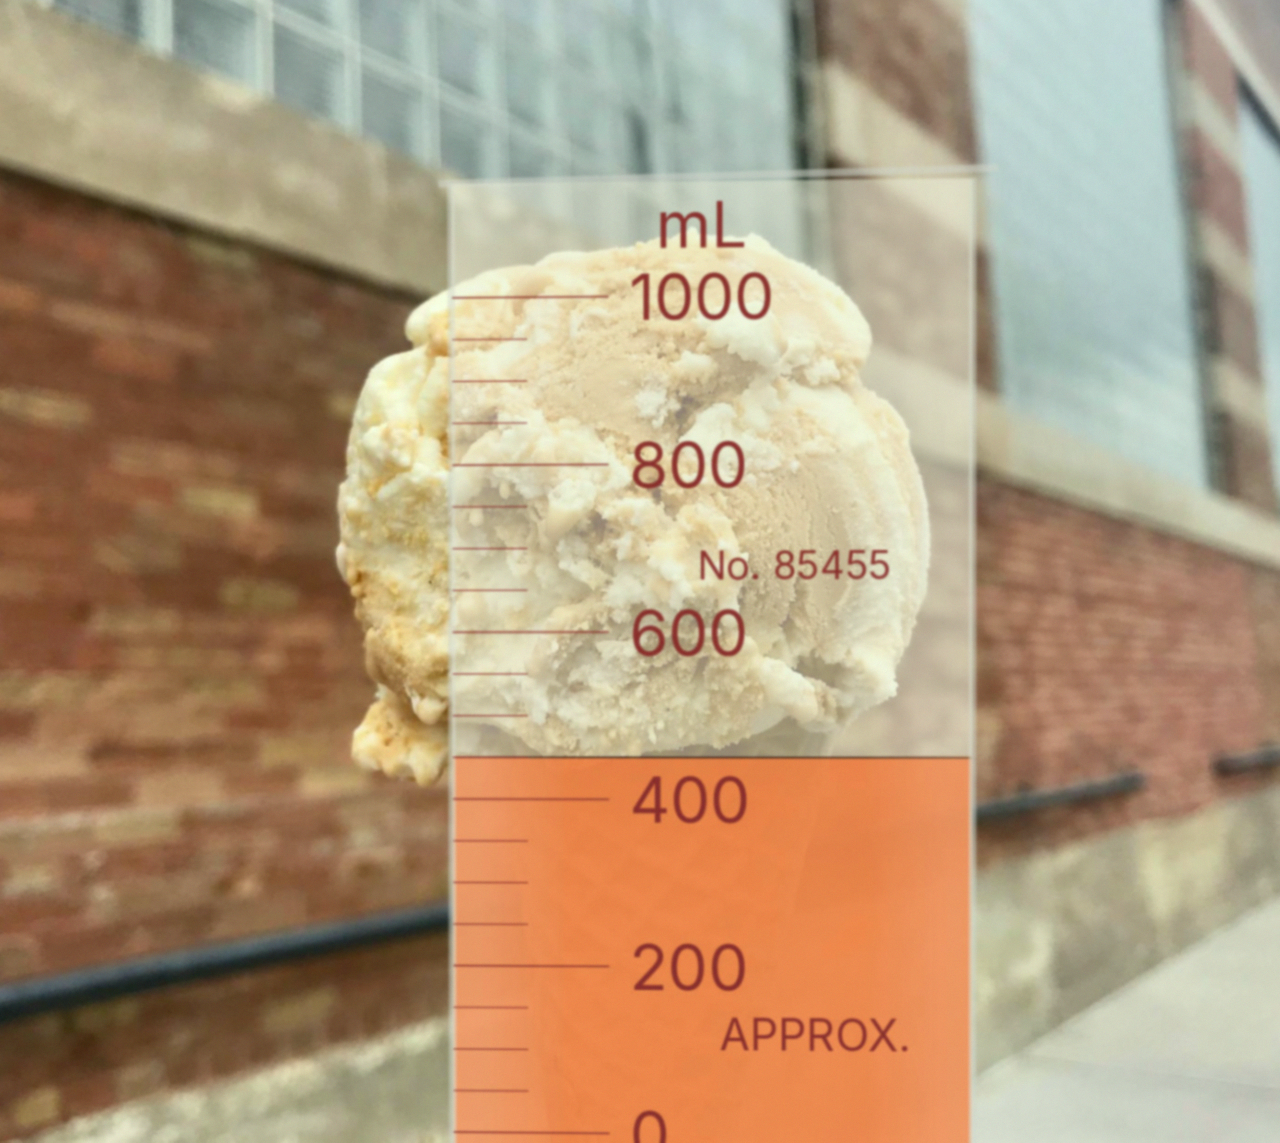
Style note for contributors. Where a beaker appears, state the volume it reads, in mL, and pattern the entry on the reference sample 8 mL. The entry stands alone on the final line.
450 mL
